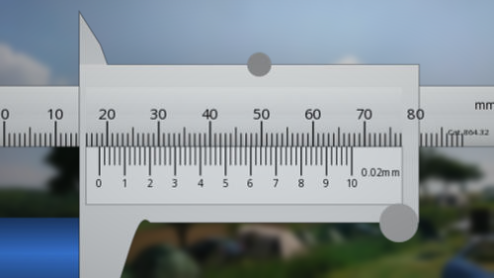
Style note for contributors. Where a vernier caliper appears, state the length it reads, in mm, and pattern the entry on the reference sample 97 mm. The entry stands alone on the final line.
18.5 mm
